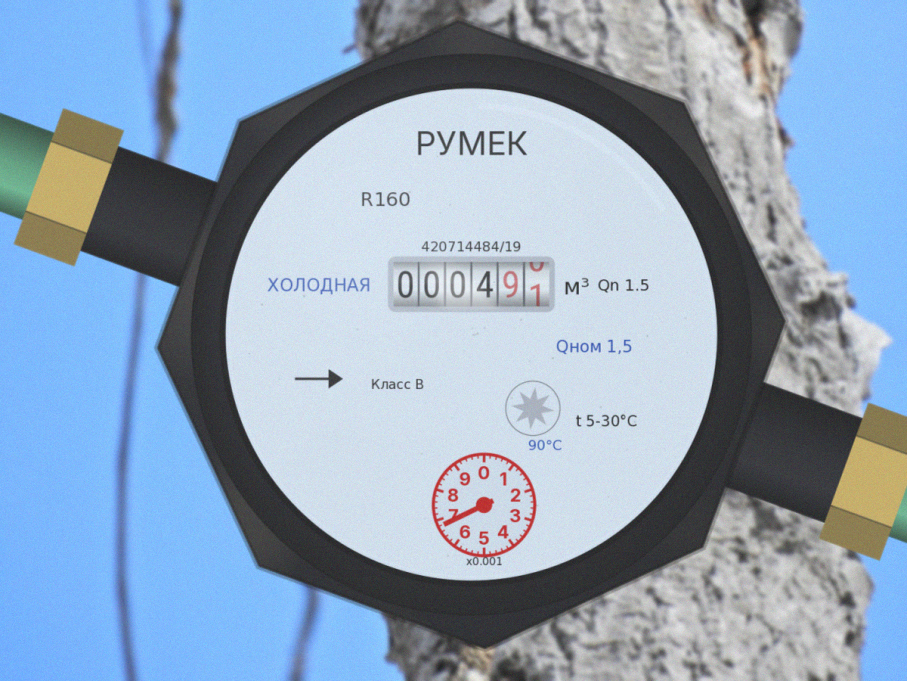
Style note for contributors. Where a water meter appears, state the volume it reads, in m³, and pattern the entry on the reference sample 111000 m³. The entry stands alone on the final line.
4.906 m³
